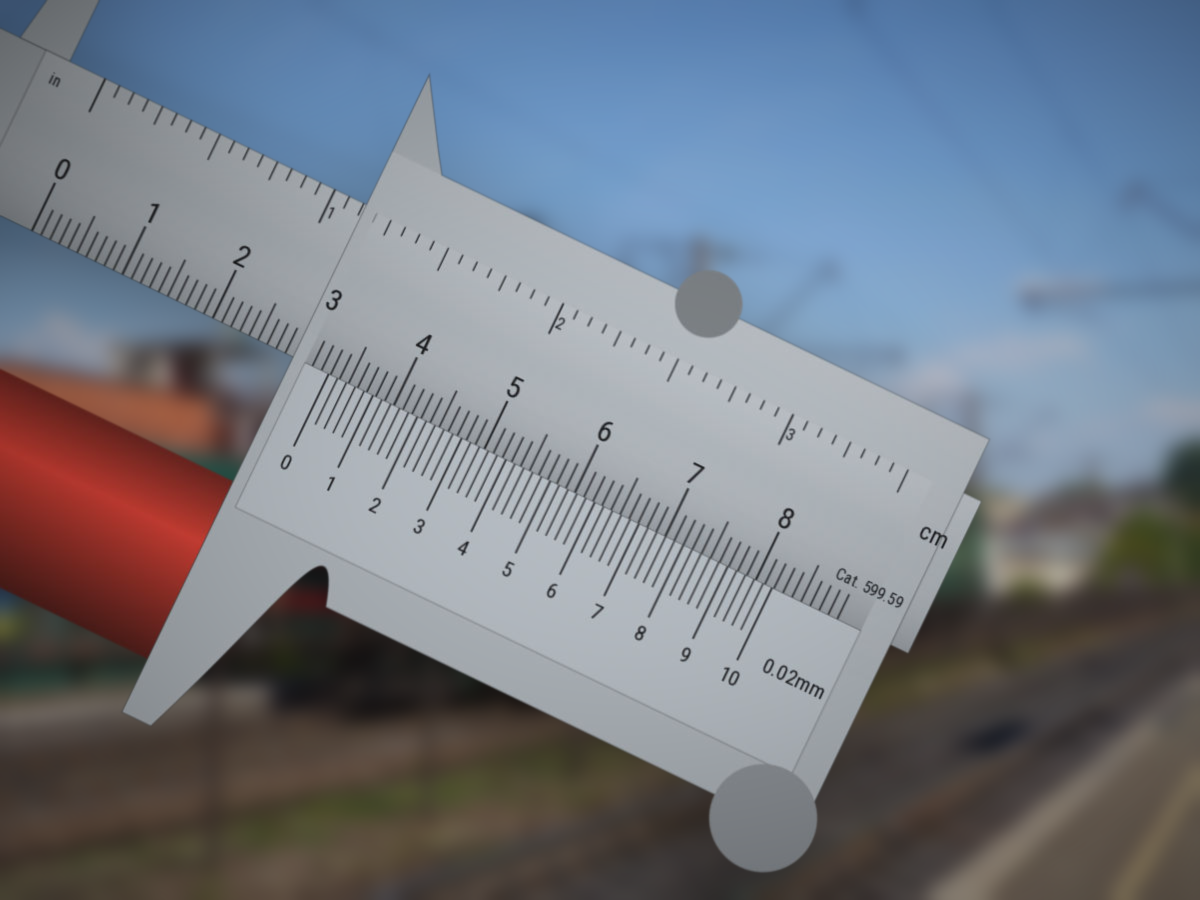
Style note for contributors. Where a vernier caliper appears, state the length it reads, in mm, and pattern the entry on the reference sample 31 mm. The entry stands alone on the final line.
32.8 mm
